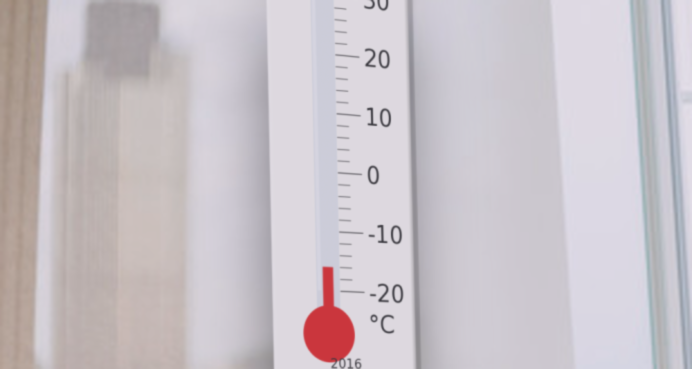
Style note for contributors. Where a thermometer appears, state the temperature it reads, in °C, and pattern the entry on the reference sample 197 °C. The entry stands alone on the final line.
-16 °C
